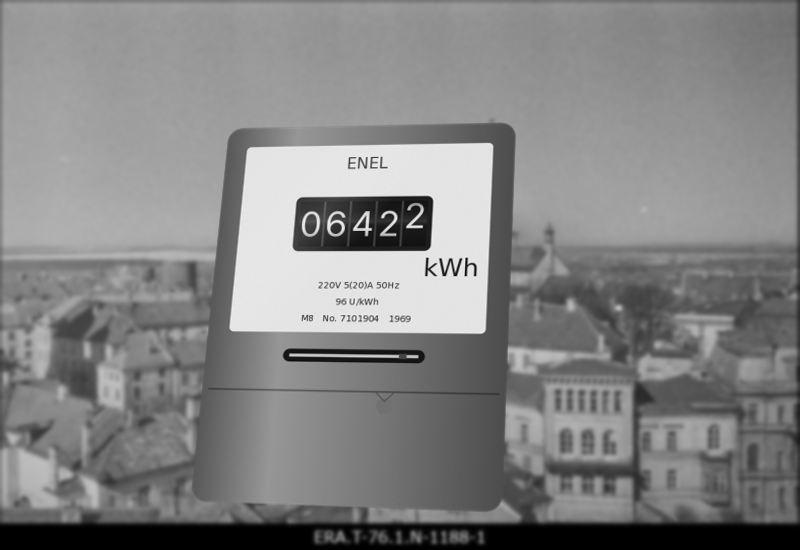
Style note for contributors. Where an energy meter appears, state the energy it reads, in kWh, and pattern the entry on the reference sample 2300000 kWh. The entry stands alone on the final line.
6422 kWh
